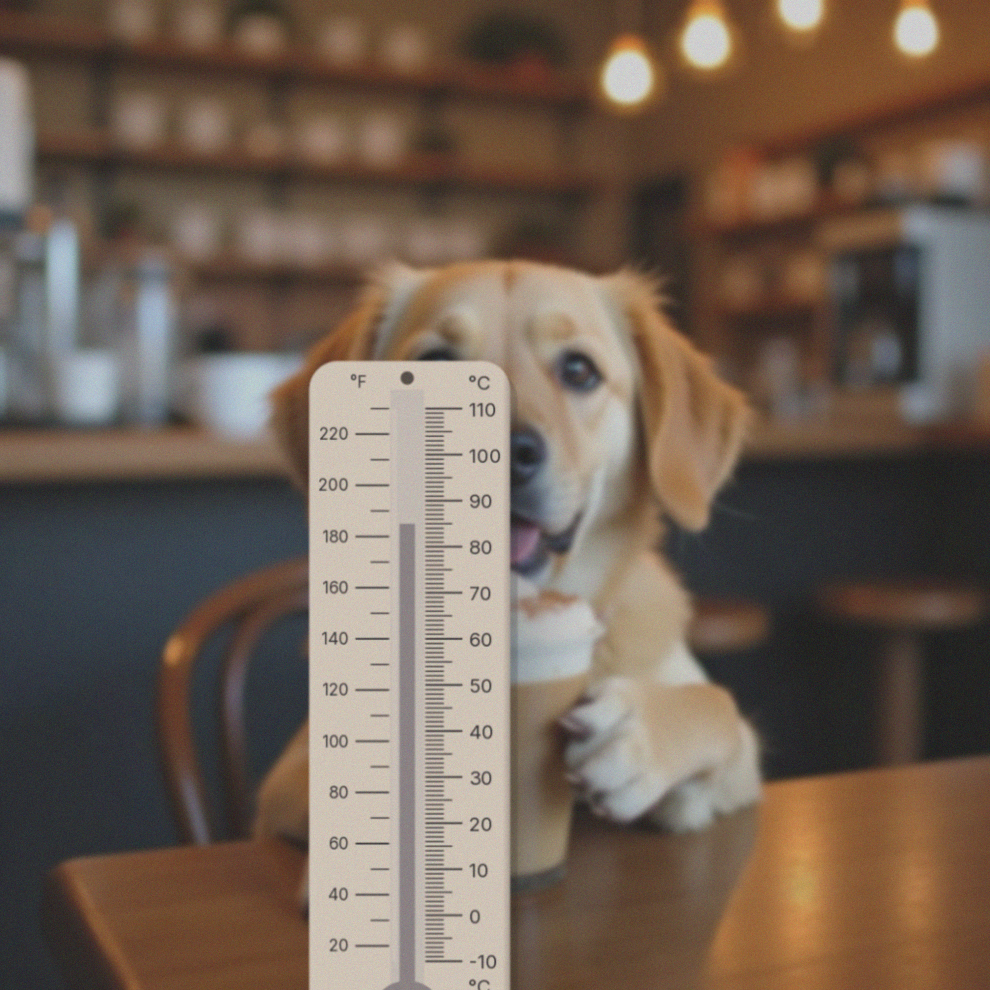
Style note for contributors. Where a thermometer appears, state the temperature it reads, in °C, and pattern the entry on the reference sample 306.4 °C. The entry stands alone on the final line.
85 °C
